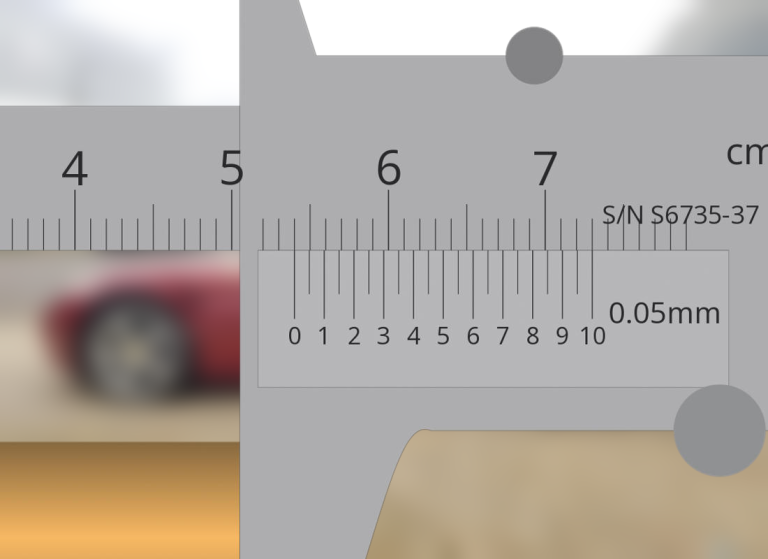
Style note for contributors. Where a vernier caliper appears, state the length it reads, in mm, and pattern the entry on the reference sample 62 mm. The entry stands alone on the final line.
54.0 mm
